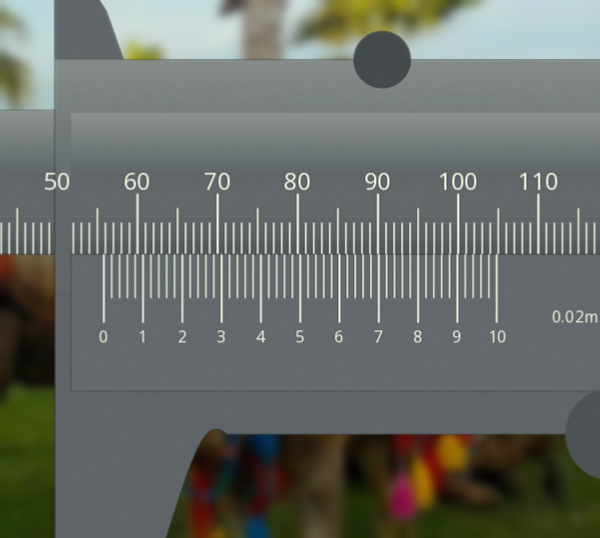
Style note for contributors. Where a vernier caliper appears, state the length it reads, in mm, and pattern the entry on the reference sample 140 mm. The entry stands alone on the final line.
55.8 mm
